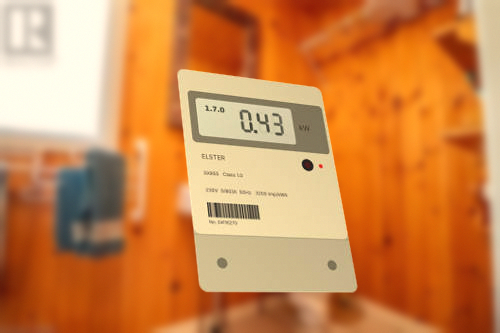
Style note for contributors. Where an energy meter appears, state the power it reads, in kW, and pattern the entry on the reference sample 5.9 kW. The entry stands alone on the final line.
0.43 kW
